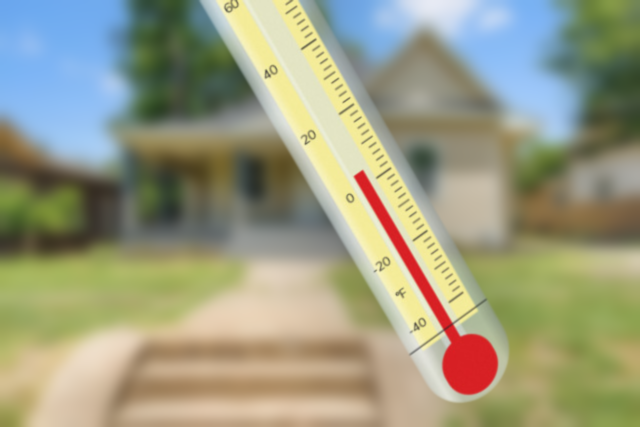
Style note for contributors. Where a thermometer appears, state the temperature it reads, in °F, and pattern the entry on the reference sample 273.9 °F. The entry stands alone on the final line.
4 °F
